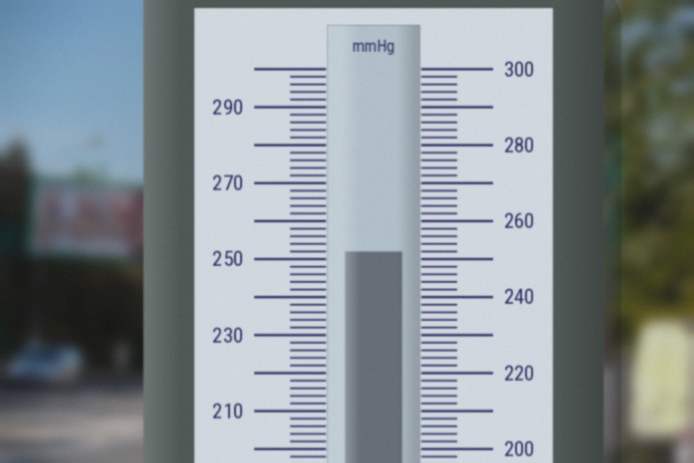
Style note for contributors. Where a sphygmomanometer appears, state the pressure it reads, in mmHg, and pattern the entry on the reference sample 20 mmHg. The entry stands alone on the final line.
252 mmHg
